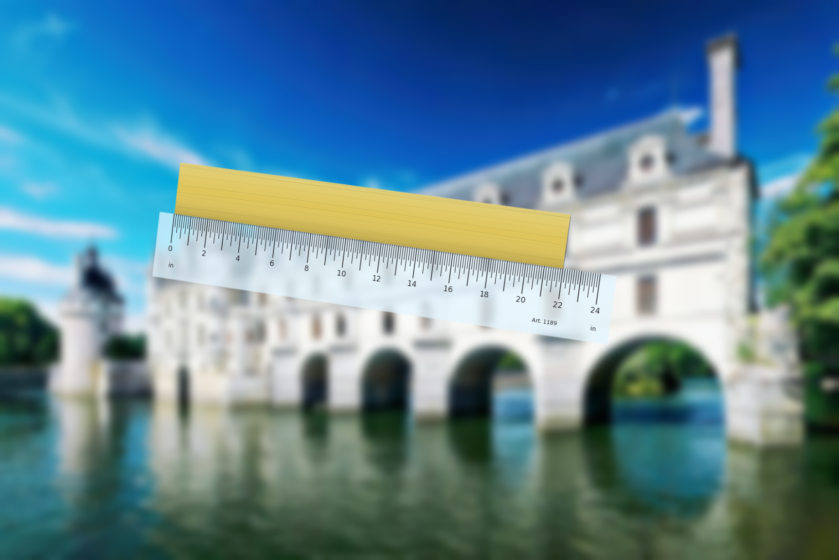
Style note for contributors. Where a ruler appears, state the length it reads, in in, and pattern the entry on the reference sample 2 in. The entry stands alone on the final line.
22 in
